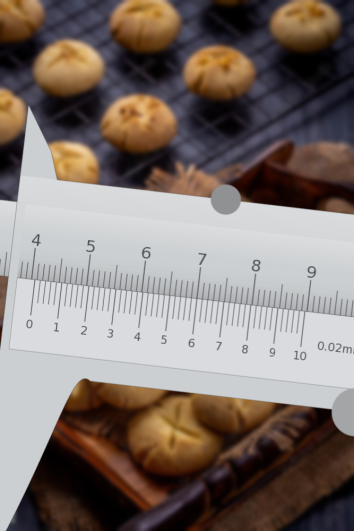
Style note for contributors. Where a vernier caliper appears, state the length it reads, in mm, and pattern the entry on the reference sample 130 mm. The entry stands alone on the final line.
40.6 mm
